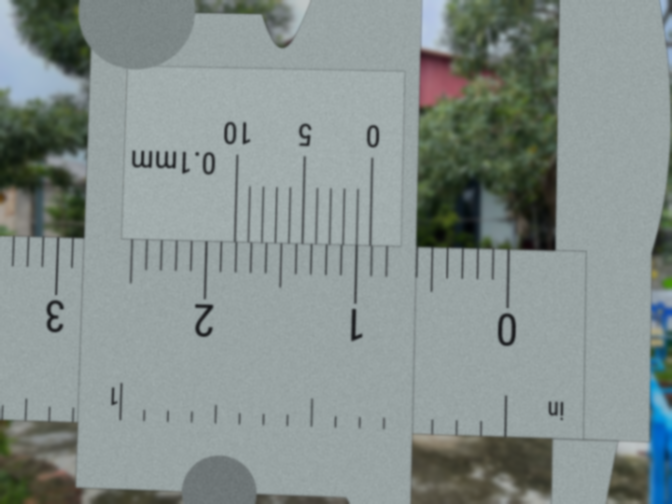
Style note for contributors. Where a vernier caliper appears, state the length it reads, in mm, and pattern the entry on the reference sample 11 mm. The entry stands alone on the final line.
9.1 mm
